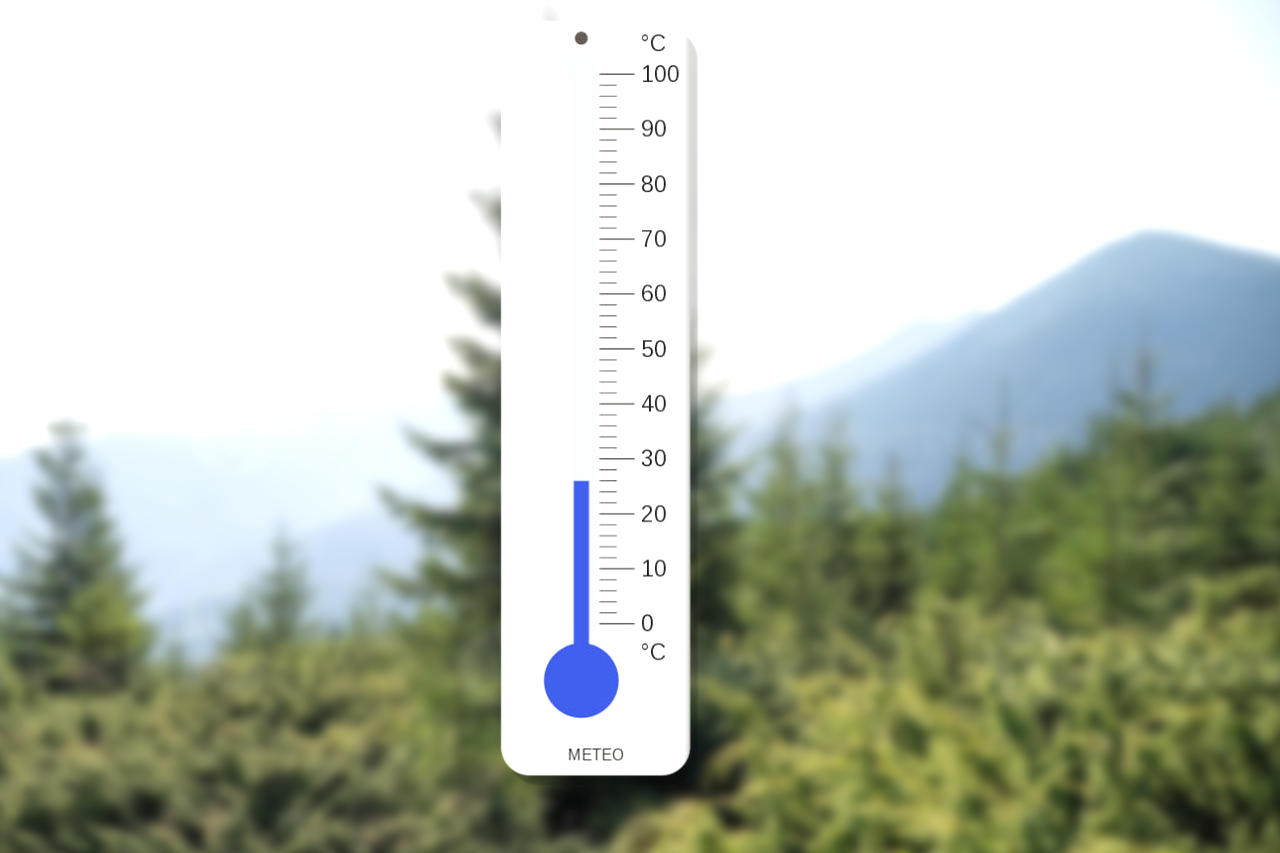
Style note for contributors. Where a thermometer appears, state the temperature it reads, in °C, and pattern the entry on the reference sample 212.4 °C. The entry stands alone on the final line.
26 °C
